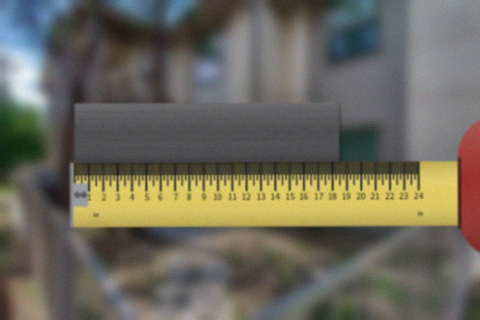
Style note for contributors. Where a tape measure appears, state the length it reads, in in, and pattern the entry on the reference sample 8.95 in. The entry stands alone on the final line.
18.5 in
